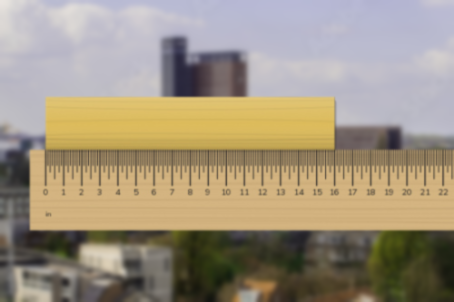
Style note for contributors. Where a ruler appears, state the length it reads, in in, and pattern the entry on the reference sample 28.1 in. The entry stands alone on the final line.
16 in
